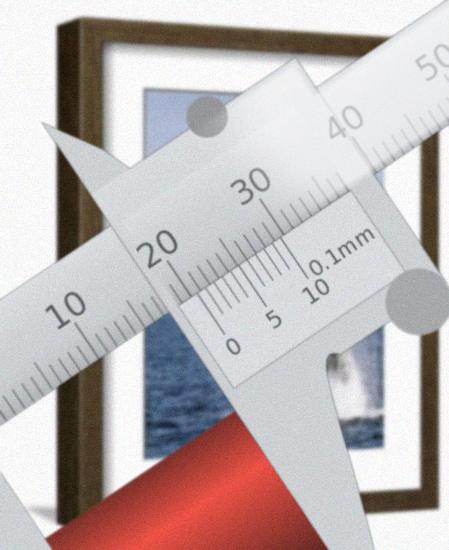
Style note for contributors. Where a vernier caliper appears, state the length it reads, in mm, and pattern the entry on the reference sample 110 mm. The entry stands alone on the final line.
20.6 mm
